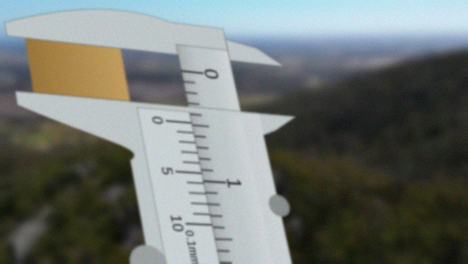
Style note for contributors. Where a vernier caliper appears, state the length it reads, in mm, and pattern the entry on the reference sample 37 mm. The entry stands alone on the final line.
4.8 mm
